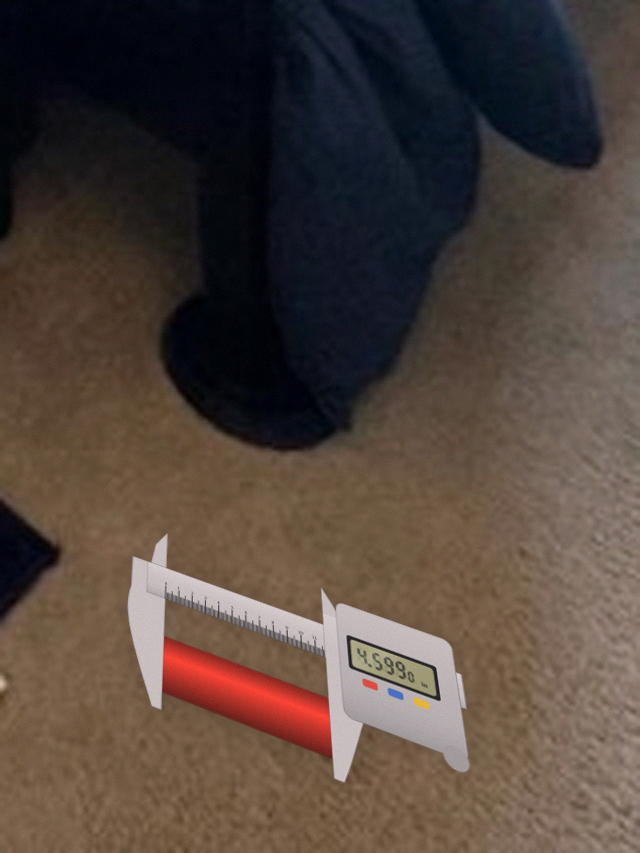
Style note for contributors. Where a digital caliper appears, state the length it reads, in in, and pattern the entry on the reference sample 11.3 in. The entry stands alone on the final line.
4.5990 in
